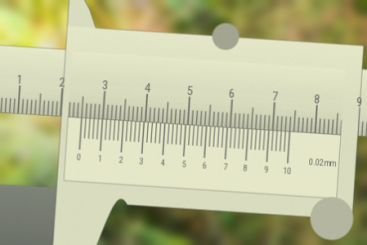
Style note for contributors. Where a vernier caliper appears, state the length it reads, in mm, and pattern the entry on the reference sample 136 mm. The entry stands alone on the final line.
25.0 mm
